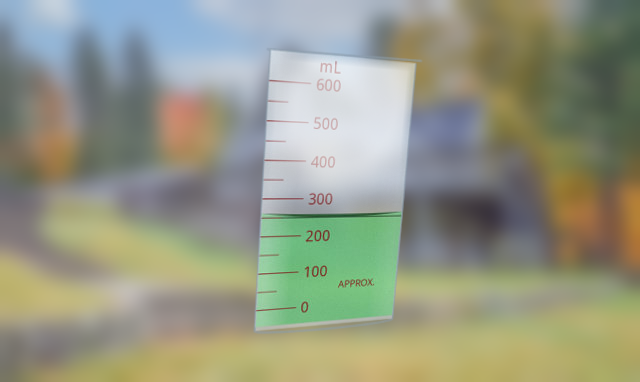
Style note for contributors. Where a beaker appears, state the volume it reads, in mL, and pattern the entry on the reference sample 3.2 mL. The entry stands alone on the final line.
250 mL
